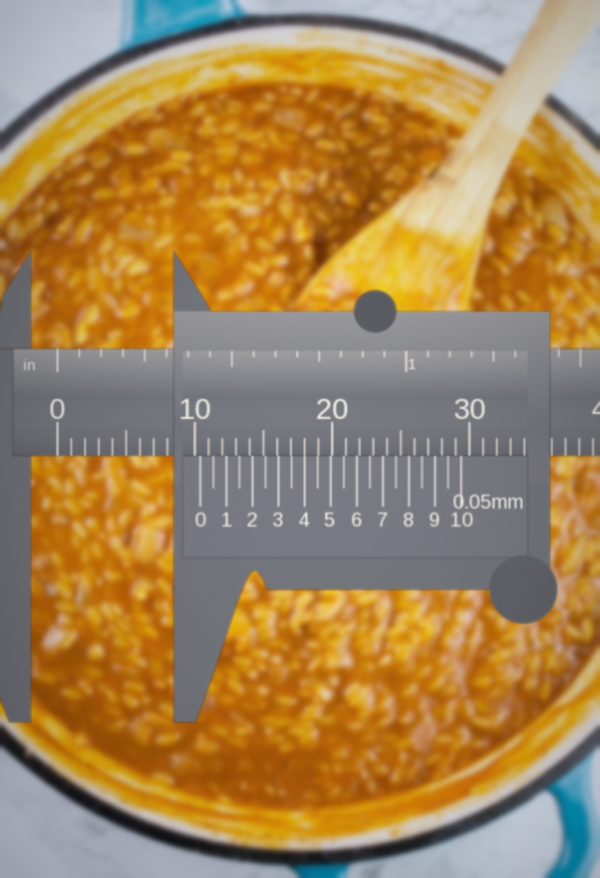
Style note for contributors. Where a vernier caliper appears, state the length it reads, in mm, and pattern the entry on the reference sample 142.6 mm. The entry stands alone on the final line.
10.4 mm
